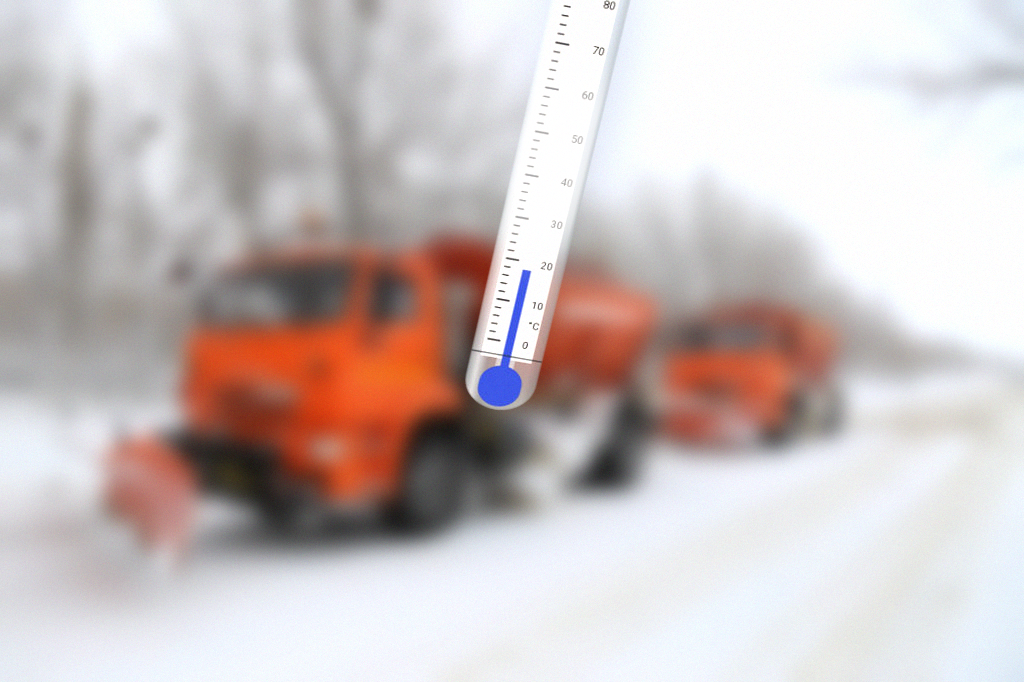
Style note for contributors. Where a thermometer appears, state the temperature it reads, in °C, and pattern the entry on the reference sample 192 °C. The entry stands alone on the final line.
18 °C
